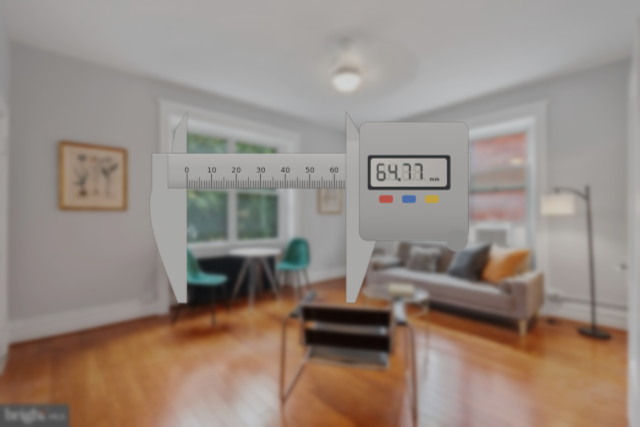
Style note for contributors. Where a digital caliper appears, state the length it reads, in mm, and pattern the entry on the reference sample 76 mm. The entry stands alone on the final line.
64.77 mm
